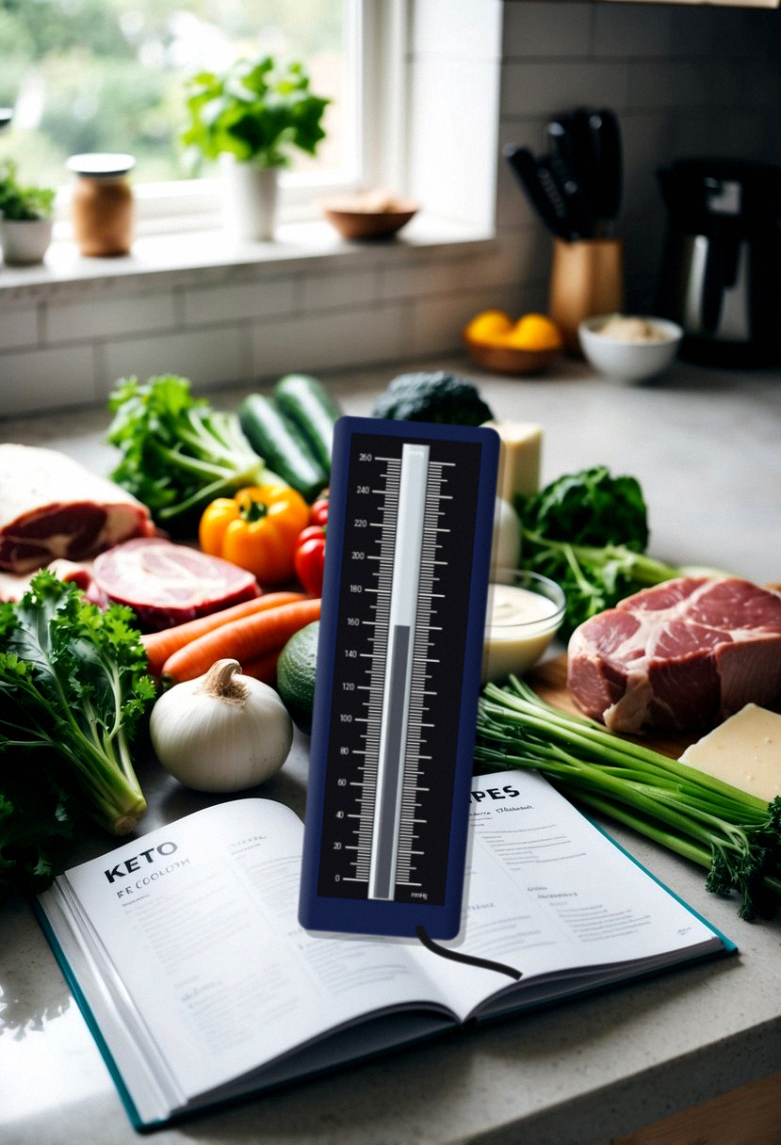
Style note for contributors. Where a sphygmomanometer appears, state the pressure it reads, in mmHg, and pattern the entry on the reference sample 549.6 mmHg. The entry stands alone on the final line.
160 mmHg
